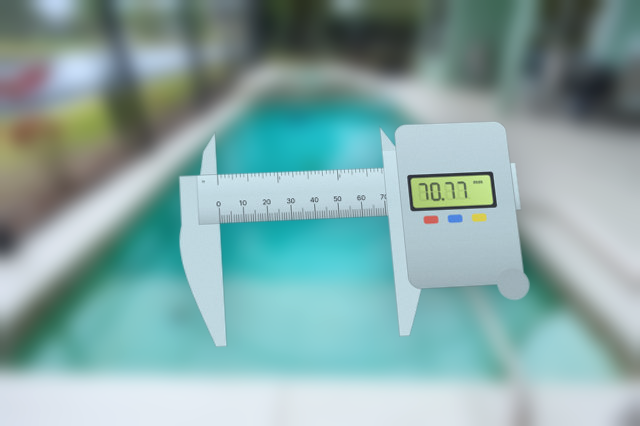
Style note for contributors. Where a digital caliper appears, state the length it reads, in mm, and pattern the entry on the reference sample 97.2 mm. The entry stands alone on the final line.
70.77 mm
